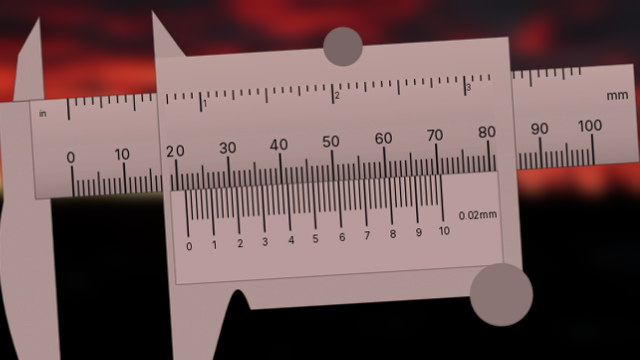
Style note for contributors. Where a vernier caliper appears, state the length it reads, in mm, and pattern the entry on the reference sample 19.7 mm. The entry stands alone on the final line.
21.5 mm
